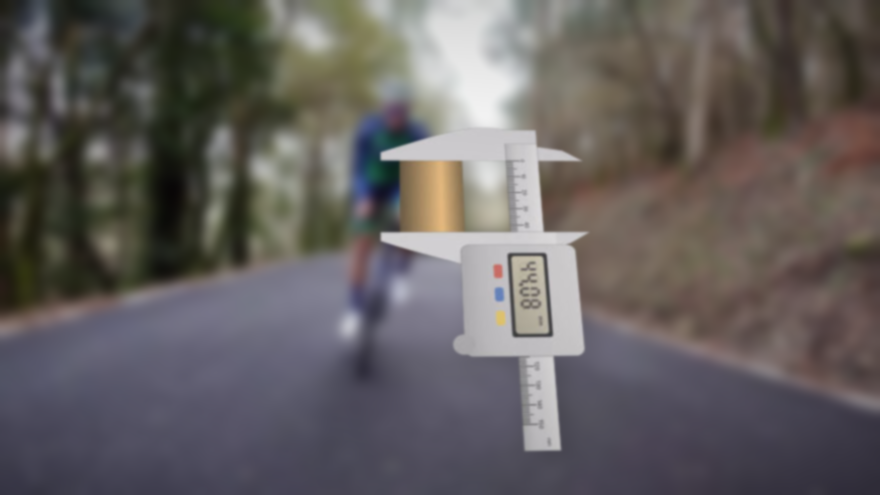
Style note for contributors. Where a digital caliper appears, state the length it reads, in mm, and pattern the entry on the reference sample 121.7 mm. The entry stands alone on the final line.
44.08 mm
